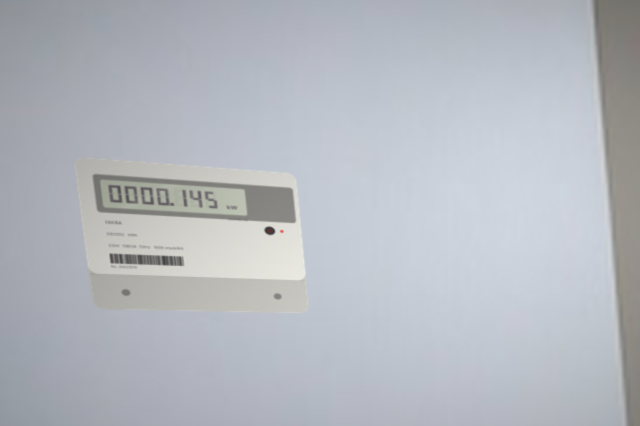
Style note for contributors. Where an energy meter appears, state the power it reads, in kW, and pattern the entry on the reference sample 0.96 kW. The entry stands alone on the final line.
0.145 kW
